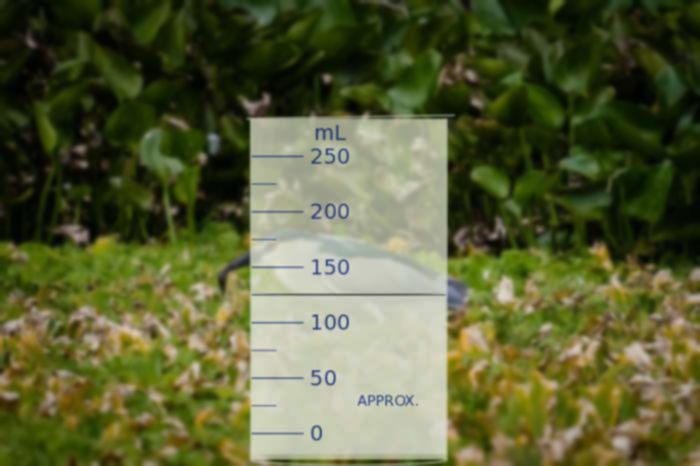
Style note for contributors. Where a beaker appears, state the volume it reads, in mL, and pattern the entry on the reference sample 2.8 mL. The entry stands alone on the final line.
125 mL
